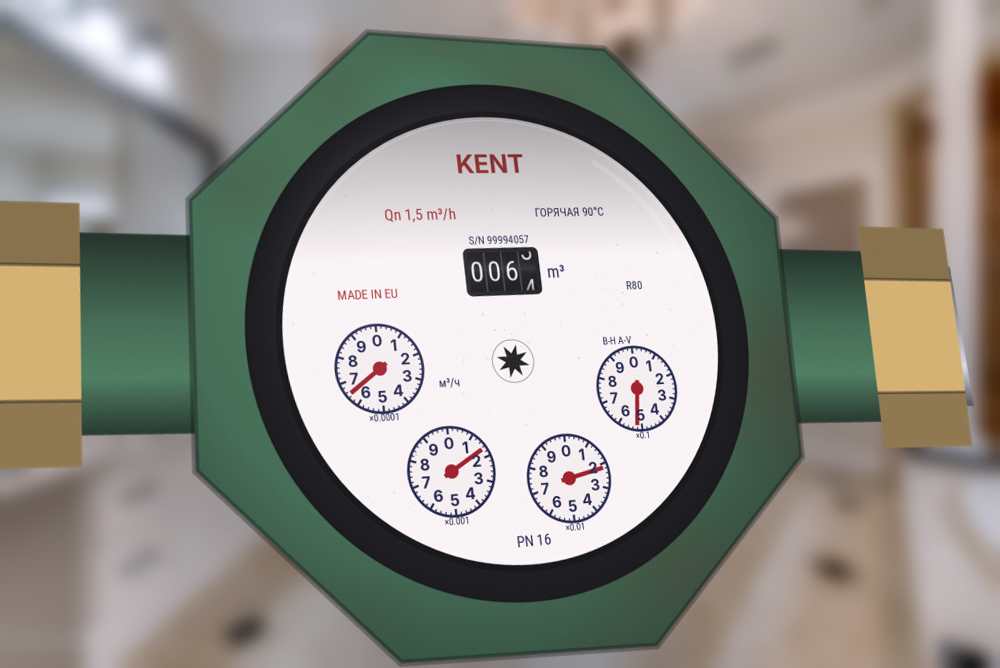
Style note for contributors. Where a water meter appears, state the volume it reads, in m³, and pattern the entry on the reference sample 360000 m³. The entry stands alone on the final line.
63.5216 m³
